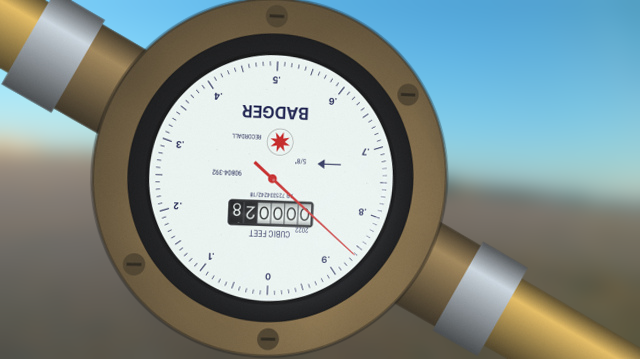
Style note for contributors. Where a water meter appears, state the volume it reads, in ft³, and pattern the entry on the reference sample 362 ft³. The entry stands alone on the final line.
27.86 ft³
